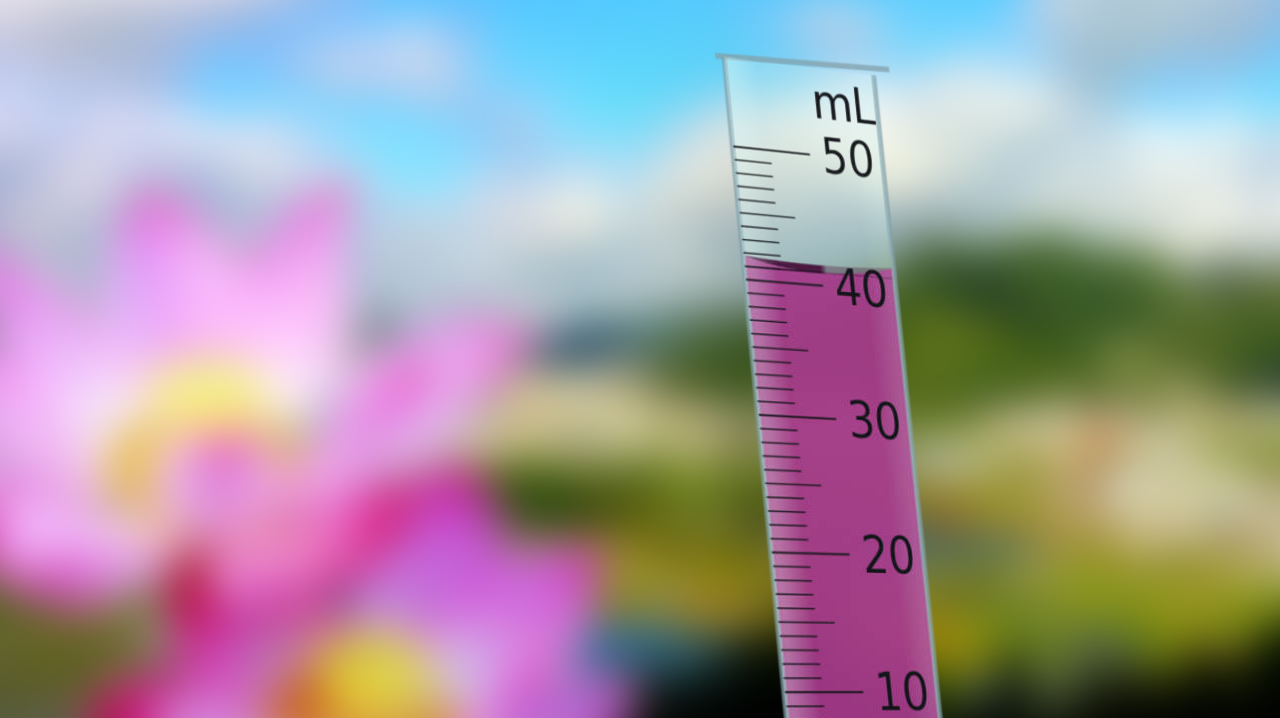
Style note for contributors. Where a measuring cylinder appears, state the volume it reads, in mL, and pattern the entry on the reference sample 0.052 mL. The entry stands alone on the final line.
41 mL
